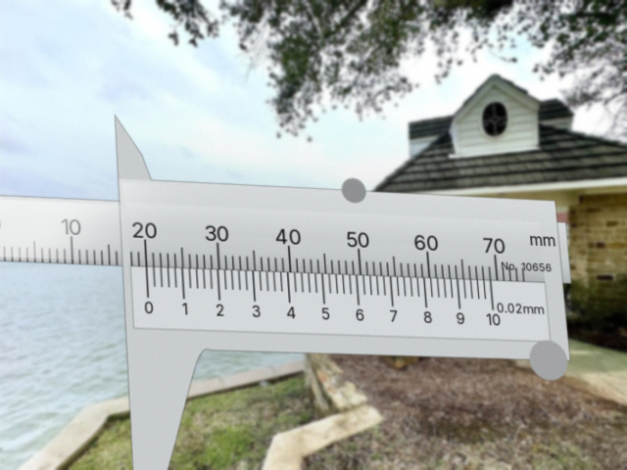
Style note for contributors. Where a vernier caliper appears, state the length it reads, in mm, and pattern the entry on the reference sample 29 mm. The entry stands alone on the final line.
20.0 mm
